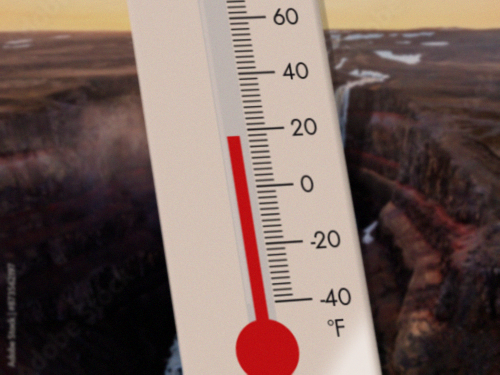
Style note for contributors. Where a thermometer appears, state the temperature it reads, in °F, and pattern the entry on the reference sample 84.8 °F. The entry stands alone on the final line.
18 °F
